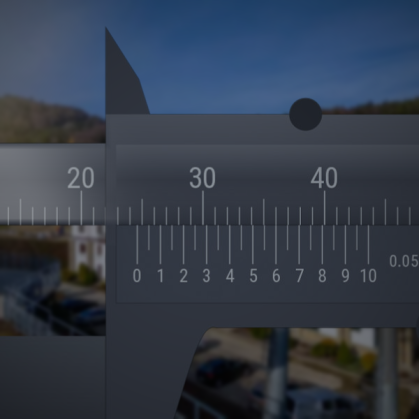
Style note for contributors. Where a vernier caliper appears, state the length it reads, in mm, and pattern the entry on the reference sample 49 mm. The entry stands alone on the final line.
24.6 mm
